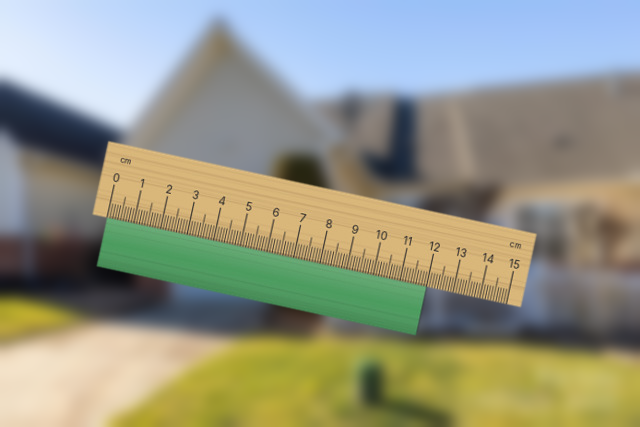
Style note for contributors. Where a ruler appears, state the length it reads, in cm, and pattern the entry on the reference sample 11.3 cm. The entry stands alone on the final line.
12 cm
